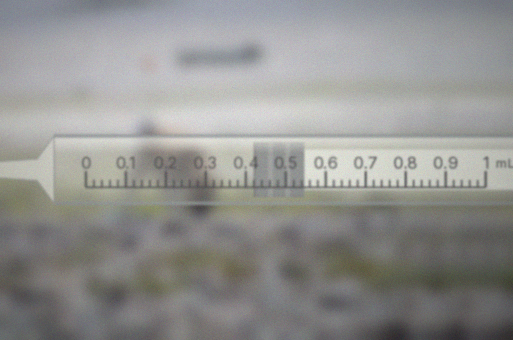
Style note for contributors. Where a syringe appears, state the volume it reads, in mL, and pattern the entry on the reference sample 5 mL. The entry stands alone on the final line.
0.42 mL
